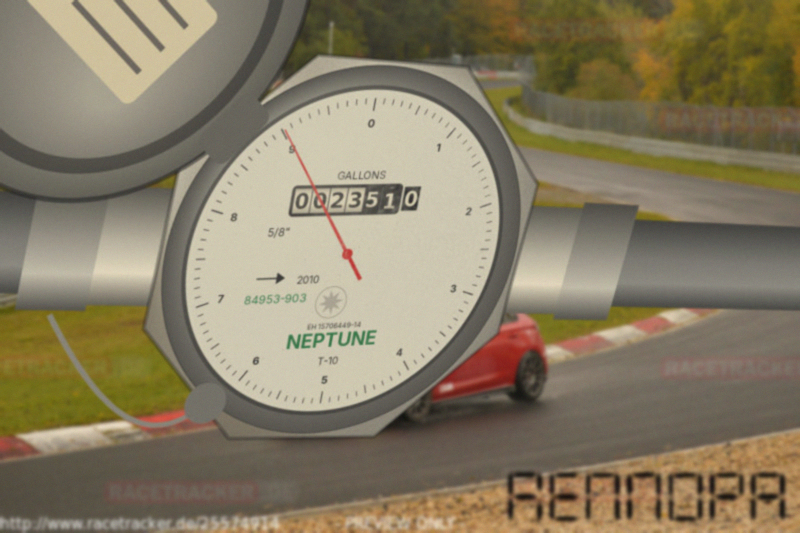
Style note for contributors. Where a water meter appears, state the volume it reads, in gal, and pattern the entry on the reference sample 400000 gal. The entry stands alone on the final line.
23509.0 gal
